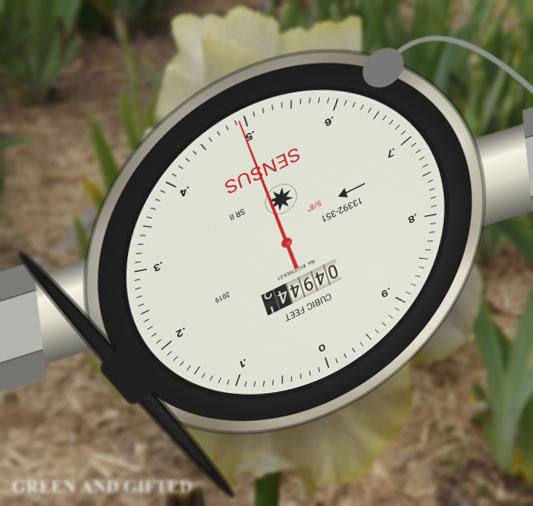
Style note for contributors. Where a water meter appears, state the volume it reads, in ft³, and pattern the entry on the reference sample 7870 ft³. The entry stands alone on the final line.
49441.49 ft³
